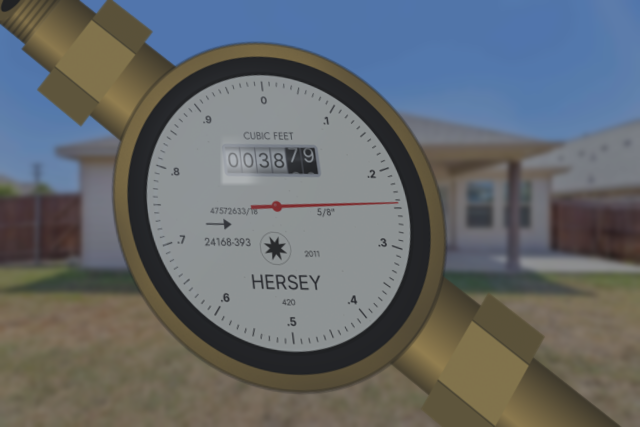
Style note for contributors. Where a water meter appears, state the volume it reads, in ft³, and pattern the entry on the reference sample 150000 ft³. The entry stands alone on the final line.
3879.24 ft³
